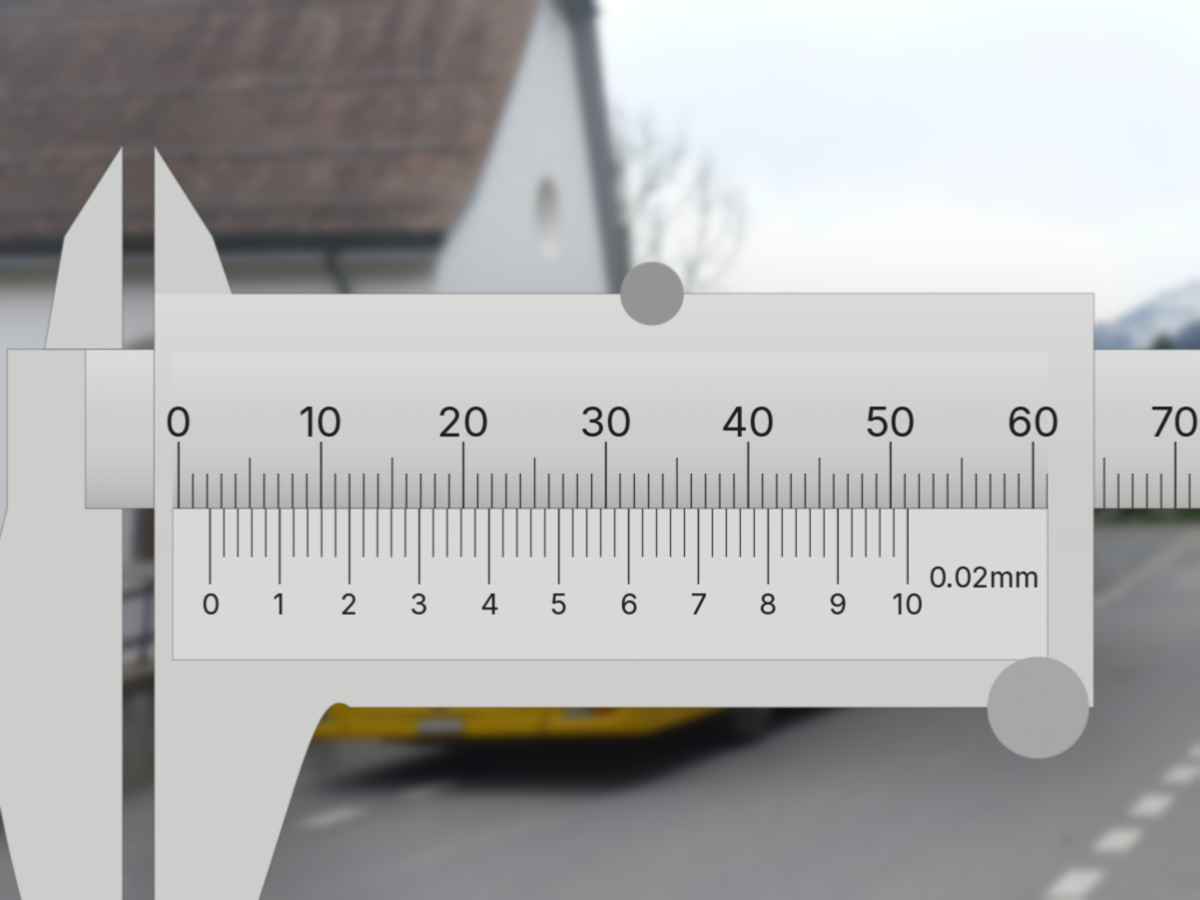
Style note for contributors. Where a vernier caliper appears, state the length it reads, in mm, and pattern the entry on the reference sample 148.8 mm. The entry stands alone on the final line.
2.2 mm
